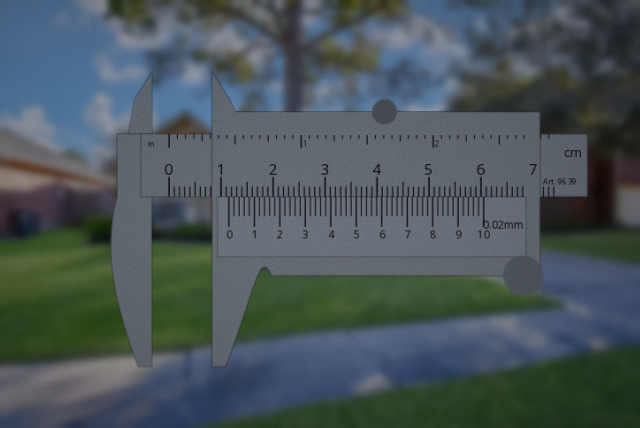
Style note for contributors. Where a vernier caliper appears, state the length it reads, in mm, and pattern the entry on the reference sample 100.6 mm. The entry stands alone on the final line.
11.5 mm
